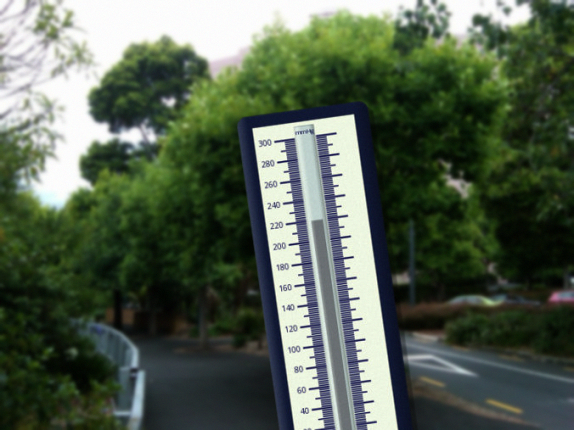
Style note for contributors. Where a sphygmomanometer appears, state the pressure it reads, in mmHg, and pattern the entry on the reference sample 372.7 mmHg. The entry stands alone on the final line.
220 mmHg
